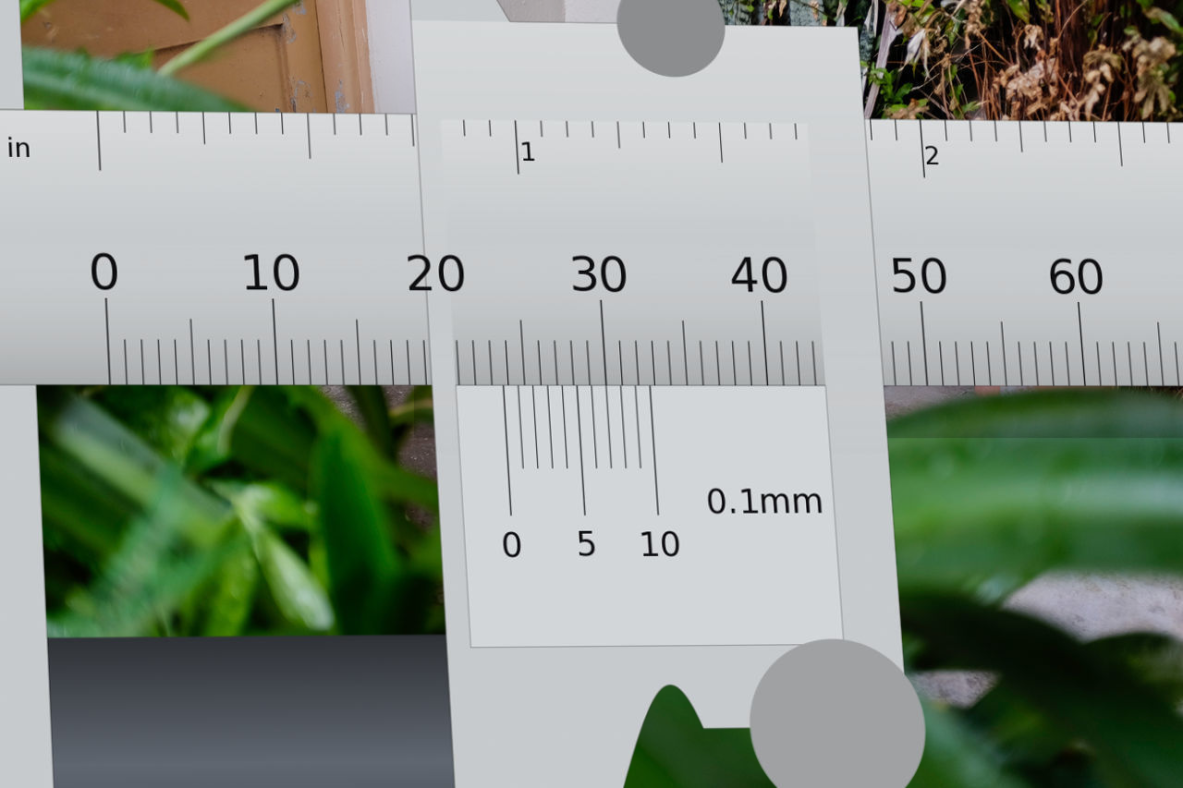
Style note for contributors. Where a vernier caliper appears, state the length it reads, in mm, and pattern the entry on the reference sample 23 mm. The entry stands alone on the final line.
23.7 mm
